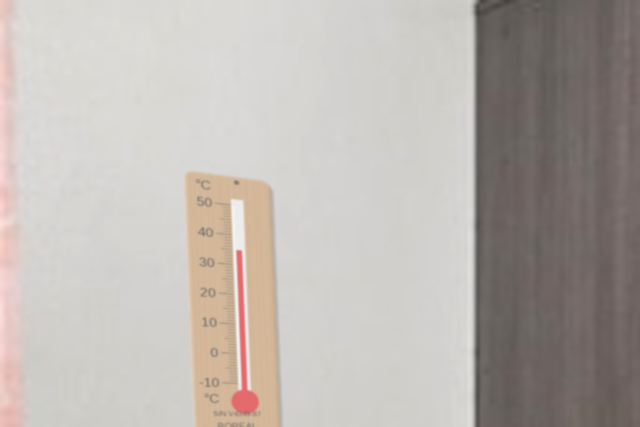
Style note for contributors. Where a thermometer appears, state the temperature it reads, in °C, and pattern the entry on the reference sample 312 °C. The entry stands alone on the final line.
35 °C
